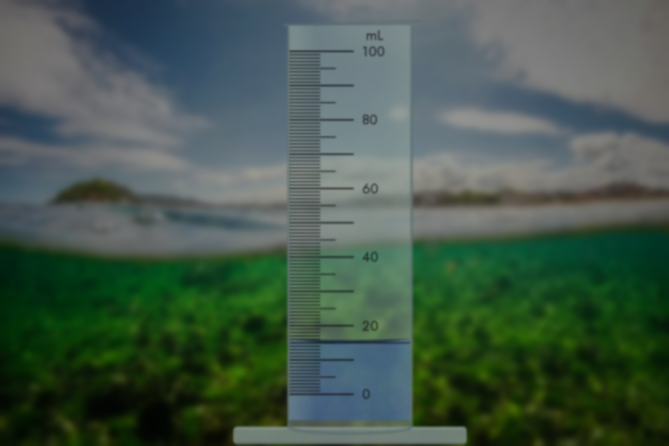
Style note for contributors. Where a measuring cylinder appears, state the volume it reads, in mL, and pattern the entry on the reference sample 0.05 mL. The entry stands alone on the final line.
15 mL
